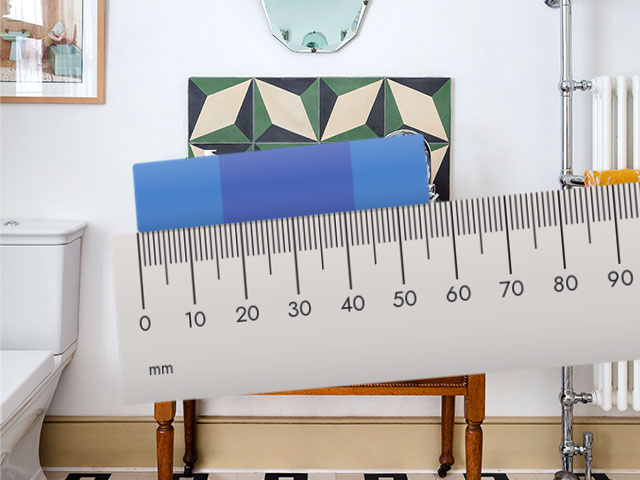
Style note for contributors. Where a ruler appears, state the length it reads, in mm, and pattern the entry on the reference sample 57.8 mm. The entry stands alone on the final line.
56 mm
